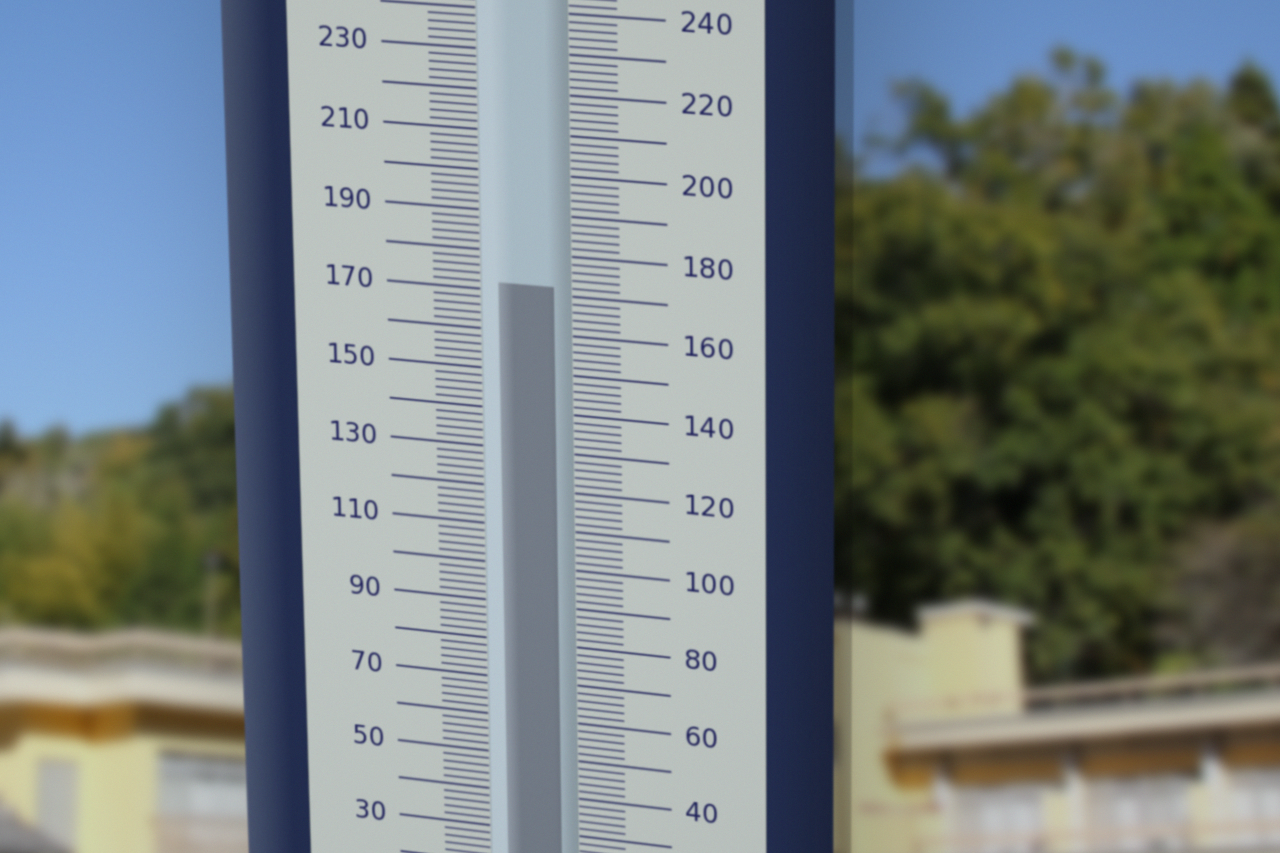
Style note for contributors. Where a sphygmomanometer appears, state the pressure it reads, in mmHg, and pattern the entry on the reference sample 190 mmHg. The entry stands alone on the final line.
172 mmHg
